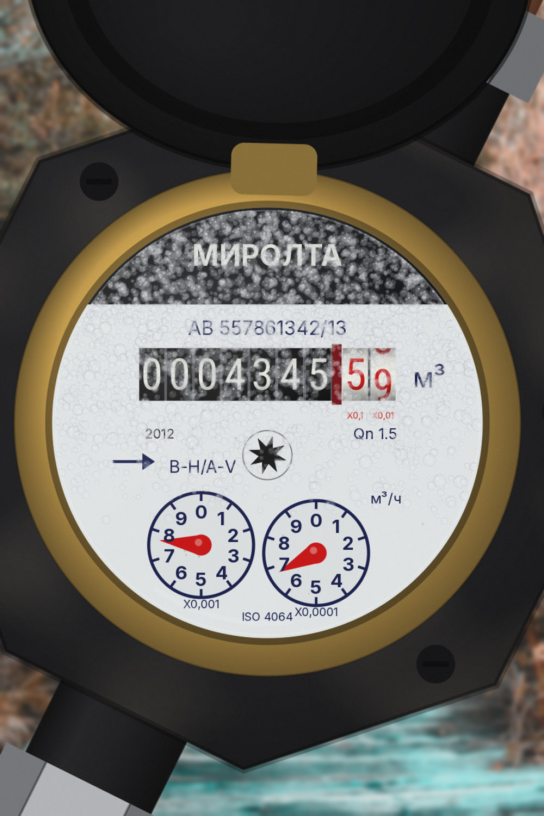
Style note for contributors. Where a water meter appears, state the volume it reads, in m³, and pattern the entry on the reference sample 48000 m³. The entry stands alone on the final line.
4345.5876 m³
